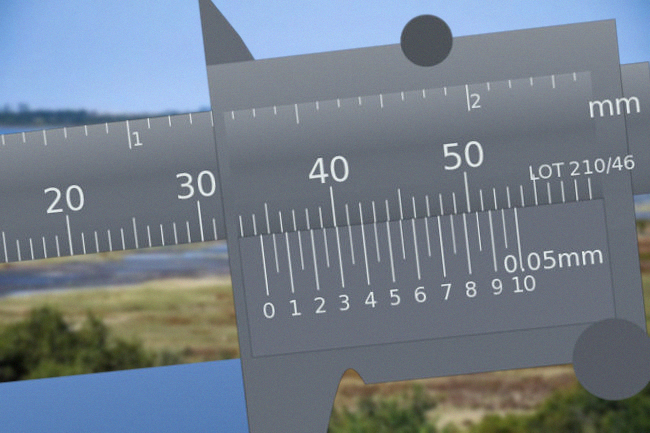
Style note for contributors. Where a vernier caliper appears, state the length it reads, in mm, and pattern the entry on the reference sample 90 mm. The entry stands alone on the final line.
34.4 mm
